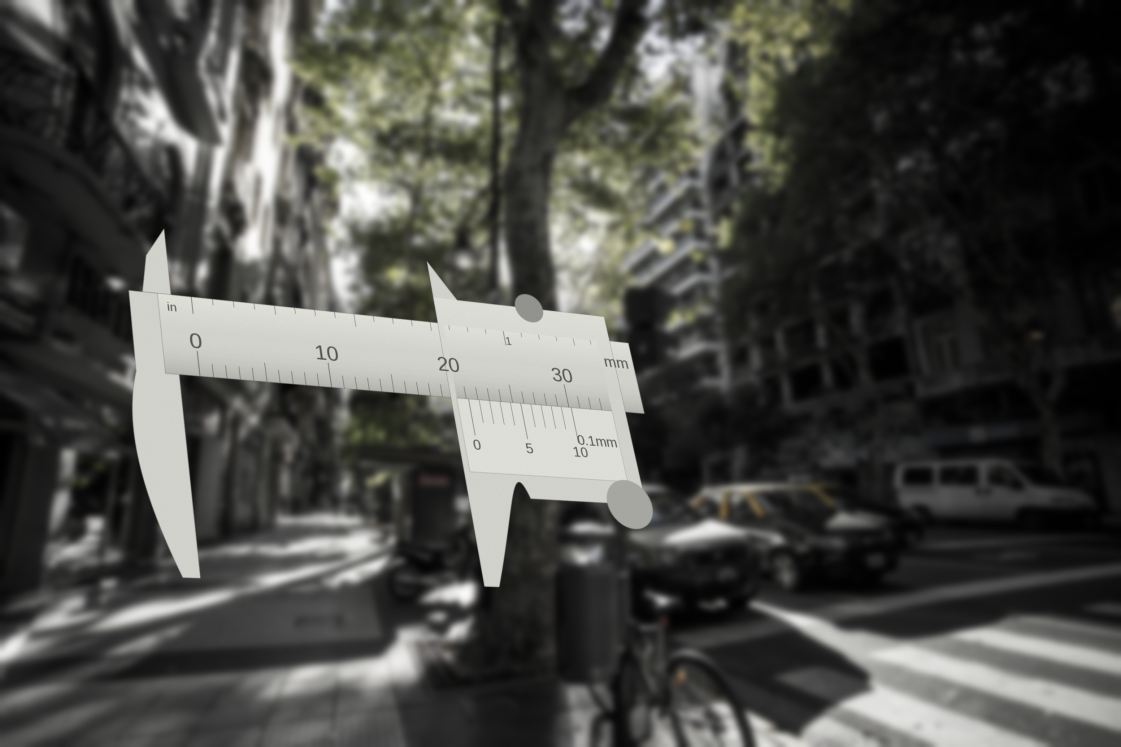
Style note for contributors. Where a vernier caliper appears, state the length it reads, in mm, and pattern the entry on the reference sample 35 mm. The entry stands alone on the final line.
21.2 mm
